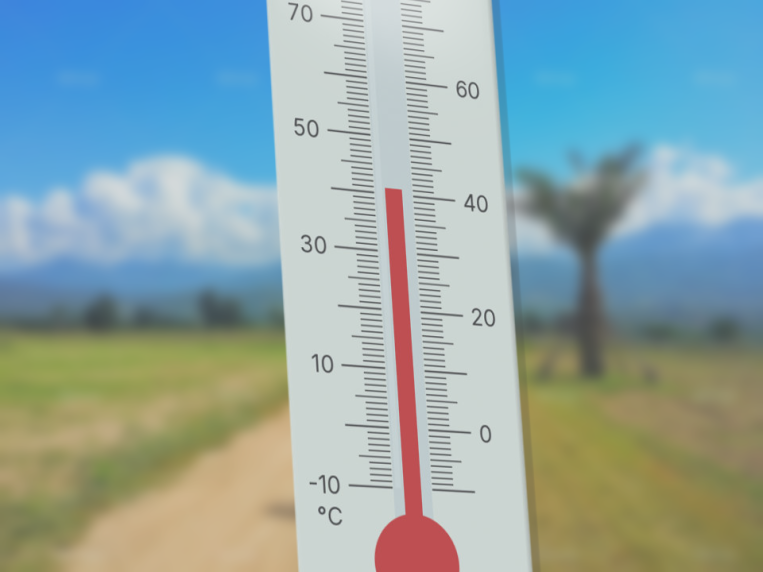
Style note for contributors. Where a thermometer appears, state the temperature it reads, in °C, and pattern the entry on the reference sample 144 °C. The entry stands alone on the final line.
41 °C
